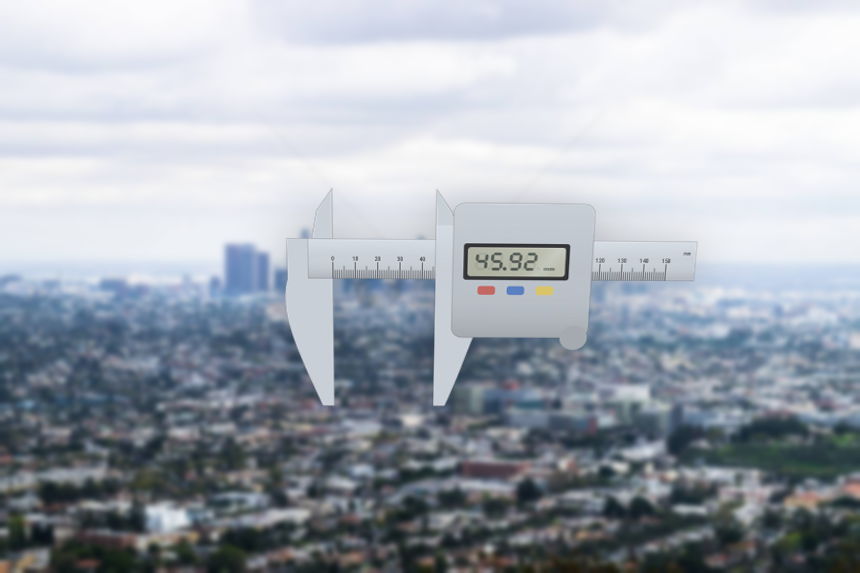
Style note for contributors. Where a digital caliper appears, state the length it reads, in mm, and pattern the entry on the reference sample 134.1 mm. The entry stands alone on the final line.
45.92 mm
